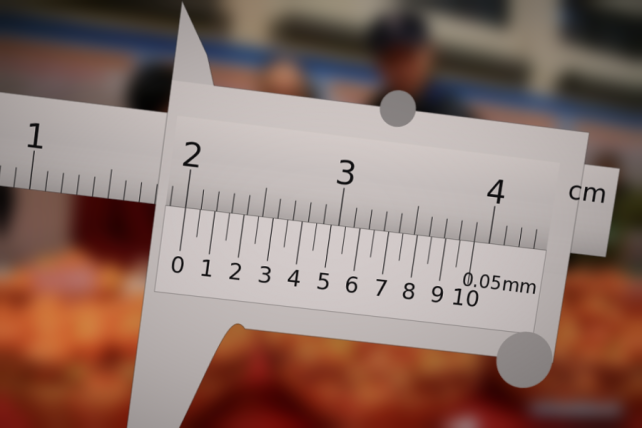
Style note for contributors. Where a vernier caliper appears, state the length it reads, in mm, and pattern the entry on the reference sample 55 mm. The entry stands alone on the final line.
20.0 mm
